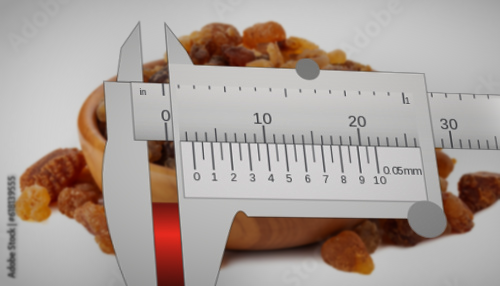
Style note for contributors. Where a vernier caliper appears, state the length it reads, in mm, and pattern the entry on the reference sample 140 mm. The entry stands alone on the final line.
2.6 mm
